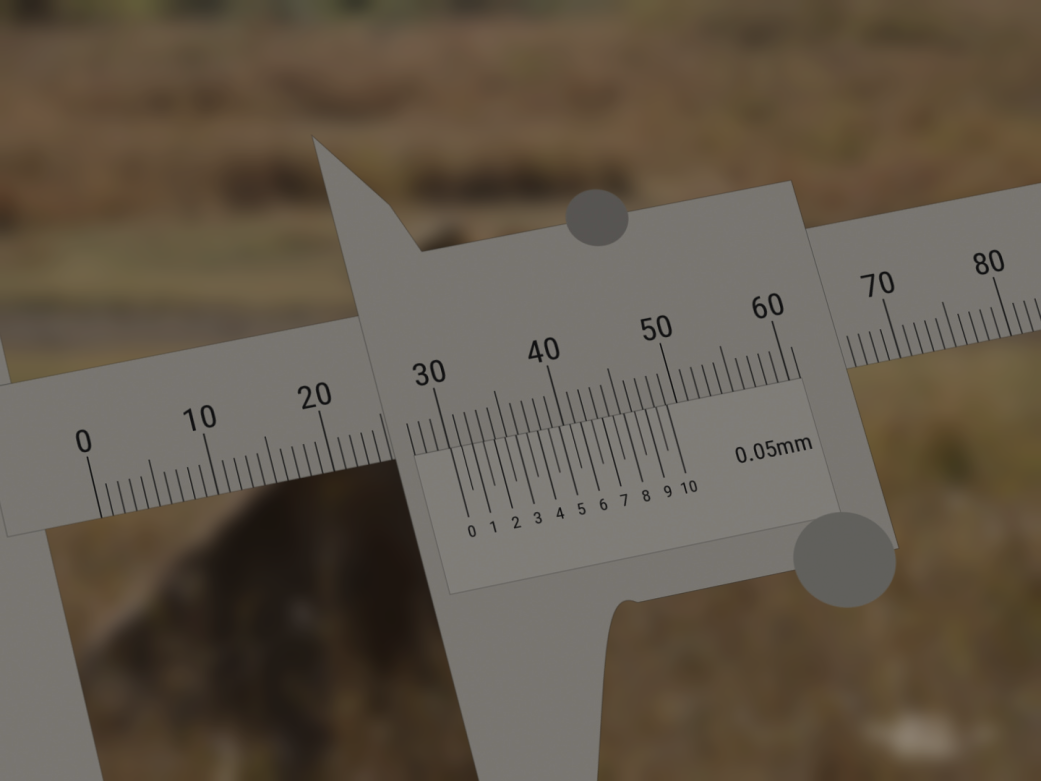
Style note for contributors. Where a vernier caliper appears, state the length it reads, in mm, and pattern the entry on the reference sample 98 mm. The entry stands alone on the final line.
30.1 mm
